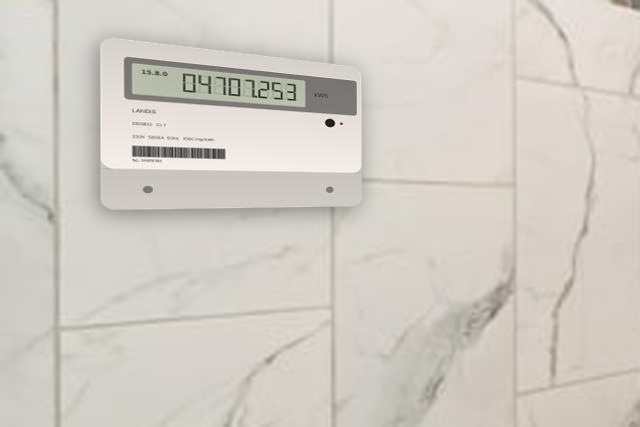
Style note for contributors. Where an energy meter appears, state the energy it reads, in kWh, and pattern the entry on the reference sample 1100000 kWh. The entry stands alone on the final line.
4707.253 kWh
